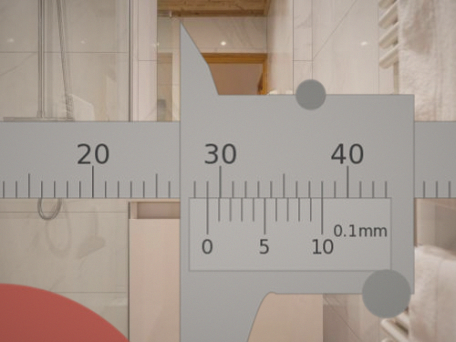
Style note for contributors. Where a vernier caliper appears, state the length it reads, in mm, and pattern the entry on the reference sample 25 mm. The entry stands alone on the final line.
29.0 mm
